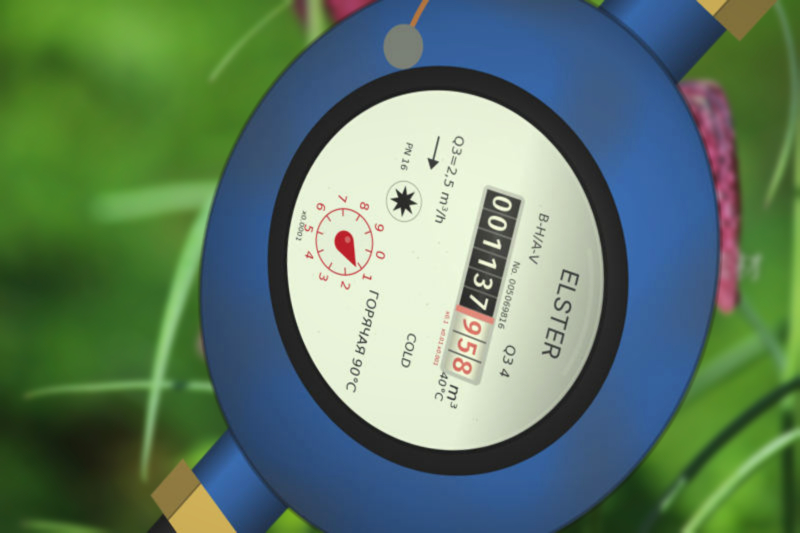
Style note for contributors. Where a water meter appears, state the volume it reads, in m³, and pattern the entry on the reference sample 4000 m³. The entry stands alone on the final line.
1137.9581 m³
